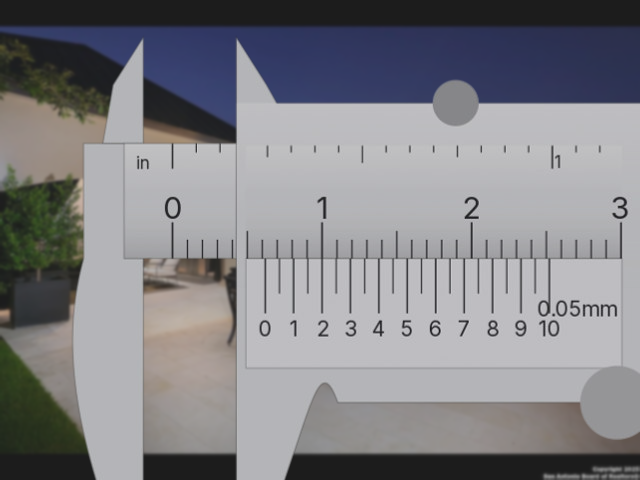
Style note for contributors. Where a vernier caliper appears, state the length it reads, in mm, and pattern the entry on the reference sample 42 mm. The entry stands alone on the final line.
6.2 mm
